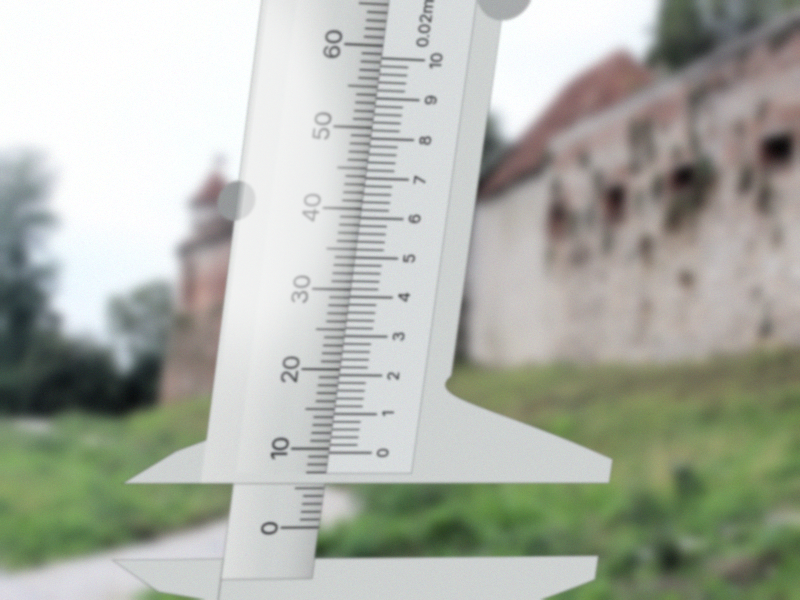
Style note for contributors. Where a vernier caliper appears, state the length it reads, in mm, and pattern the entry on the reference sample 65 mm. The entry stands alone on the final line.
9.5 mm
